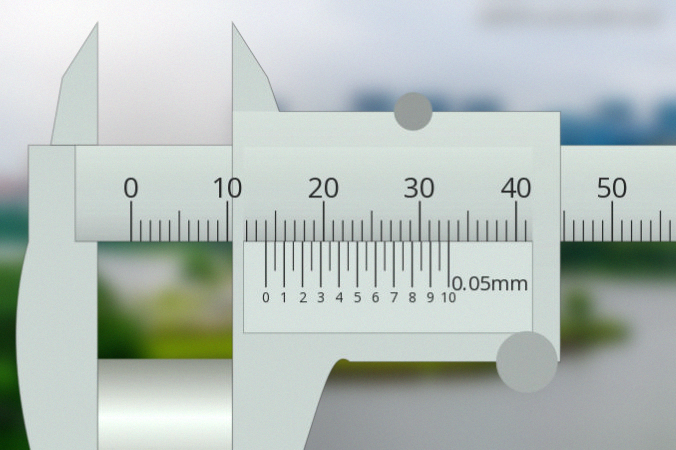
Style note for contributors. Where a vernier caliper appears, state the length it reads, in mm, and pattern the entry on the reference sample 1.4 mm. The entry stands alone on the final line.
14.0 mm
